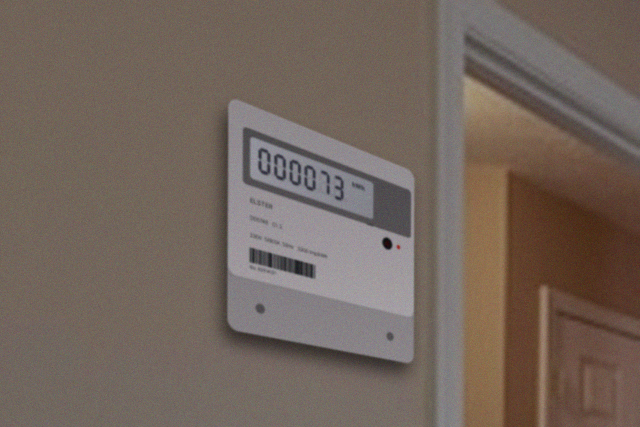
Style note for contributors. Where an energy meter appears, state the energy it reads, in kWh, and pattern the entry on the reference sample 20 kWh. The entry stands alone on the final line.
73 kWh
